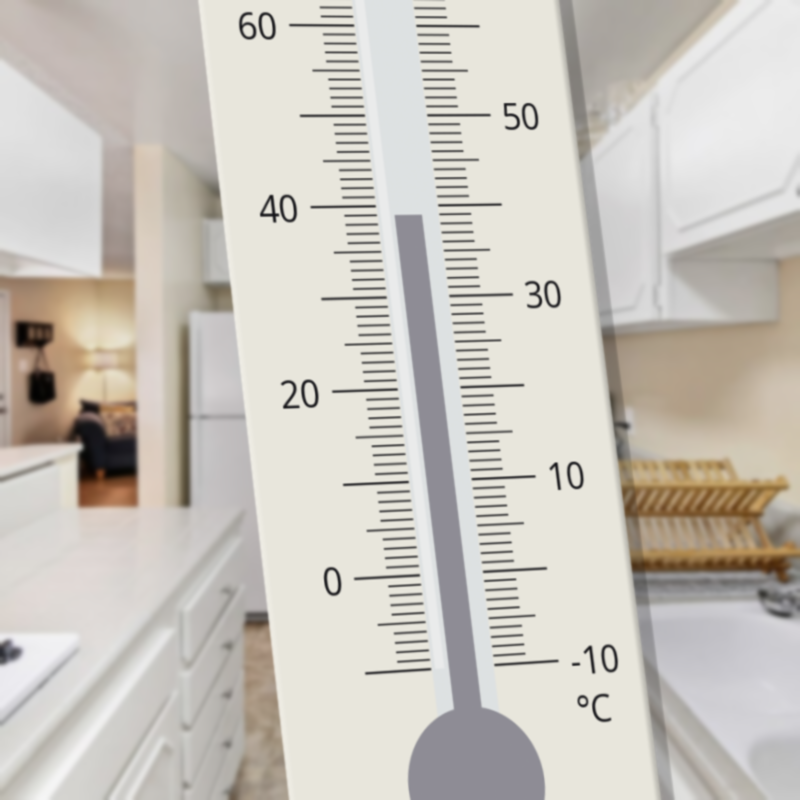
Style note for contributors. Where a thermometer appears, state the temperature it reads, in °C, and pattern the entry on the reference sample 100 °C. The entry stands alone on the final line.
39 °C
